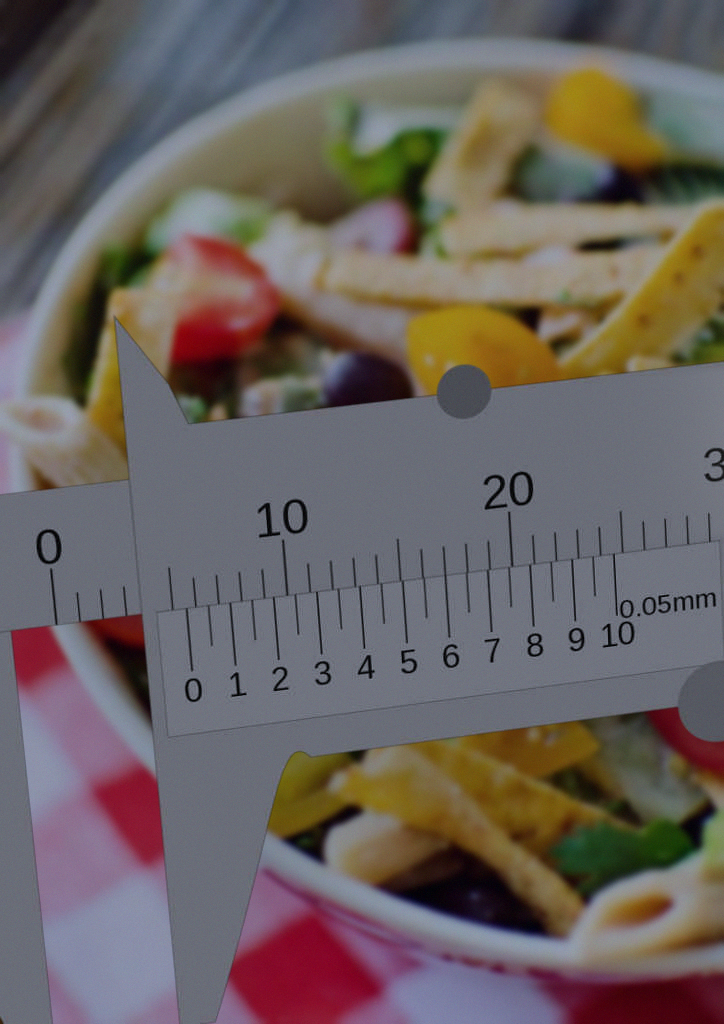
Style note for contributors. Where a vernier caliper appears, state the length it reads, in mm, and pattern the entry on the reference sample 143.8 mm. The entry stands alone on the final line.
5.6 mm
